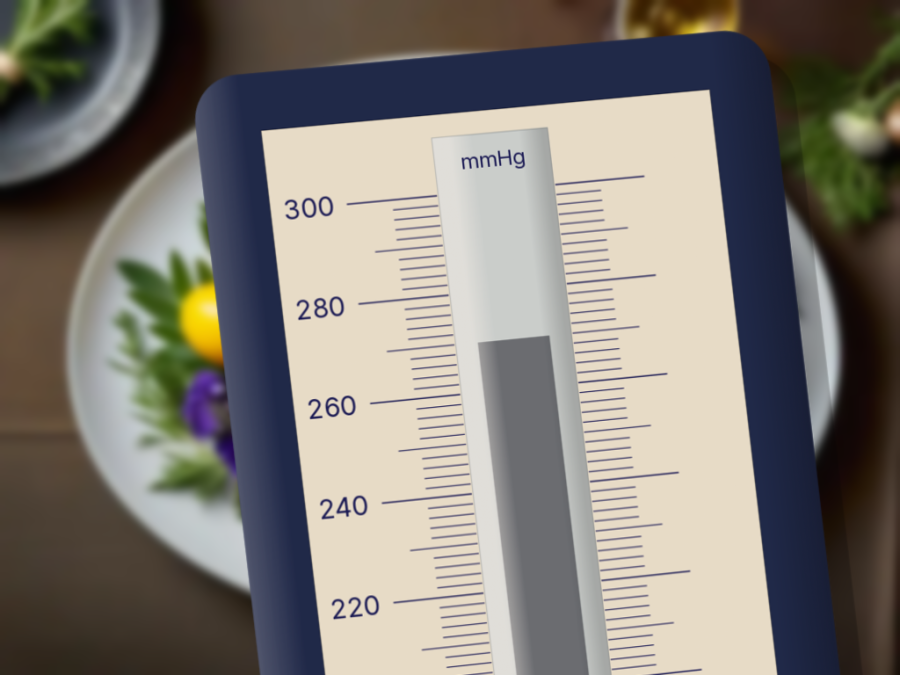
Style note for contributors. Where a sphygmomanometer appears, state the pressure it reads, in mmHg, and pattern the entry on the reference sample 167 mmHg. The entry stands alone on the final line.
270 mmHg
